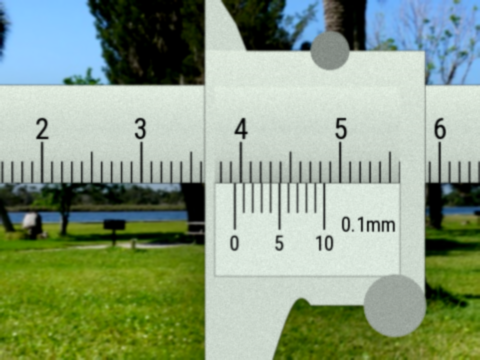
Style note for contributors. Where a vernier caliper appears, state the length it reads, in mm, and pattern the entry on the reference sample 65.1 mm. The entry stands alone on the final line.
39.4 mm
